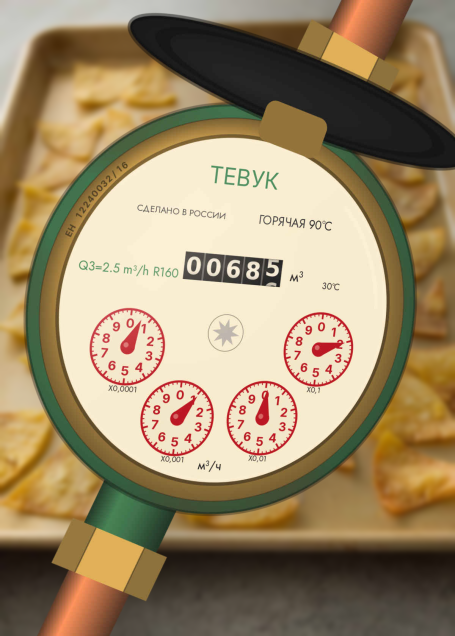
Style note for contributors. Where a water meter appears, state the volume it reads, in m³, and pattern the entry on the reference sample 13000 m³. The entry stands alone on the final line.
685.2010 m³
